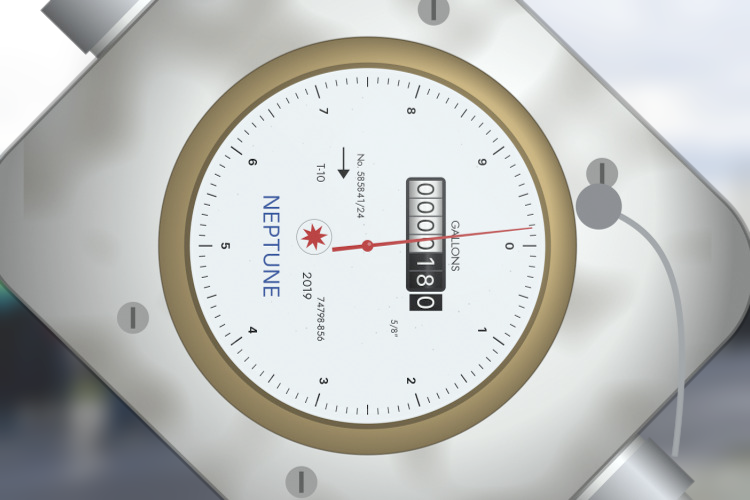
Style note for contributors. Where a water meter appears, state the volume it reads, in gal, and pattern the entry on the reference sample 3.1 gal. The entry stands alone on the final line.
179.8 gal
